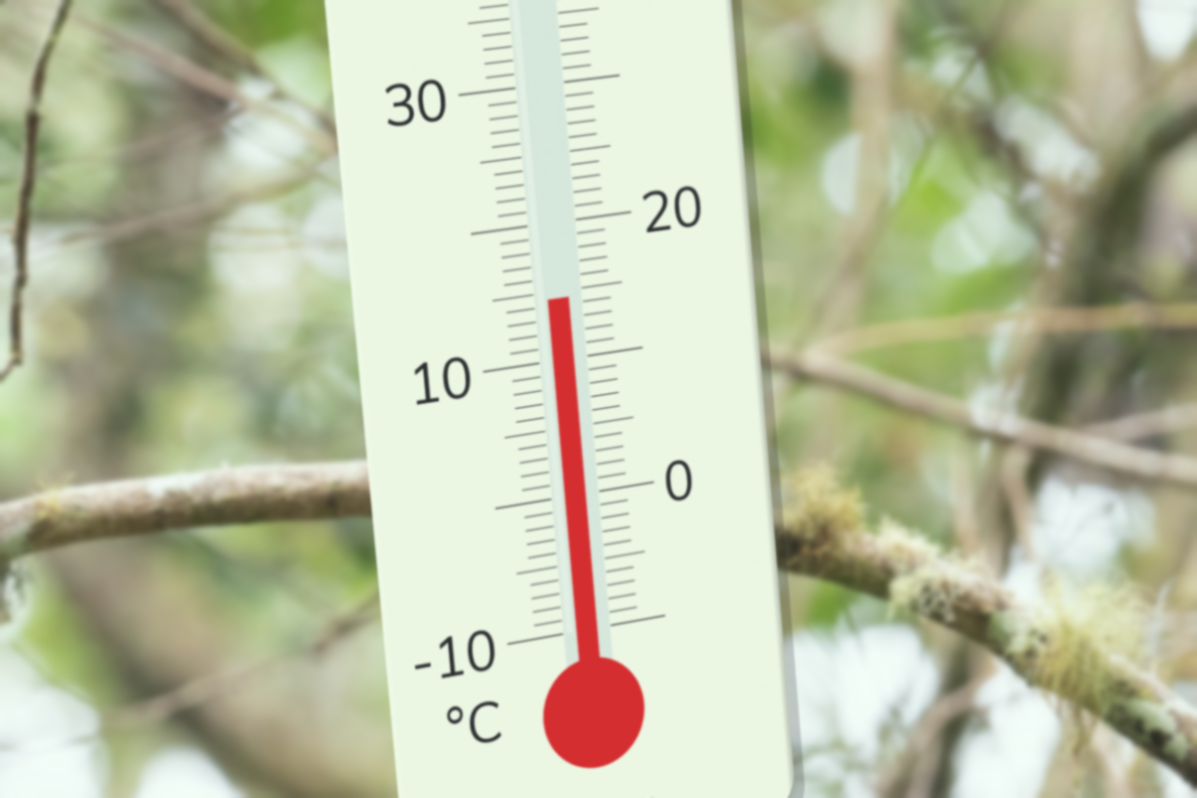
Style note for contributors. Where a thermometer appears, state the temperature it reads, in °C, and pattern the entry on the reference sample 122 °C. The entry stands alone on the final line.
14.5 °C
